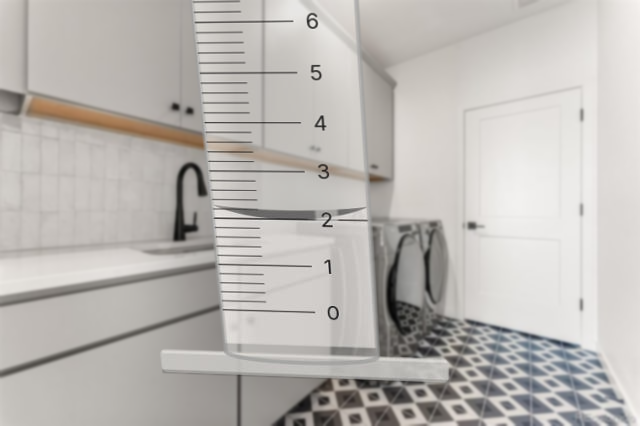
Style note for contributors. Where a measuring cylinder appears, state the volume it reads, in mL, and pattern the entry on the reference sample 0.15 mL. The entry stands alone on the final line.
2 mL
